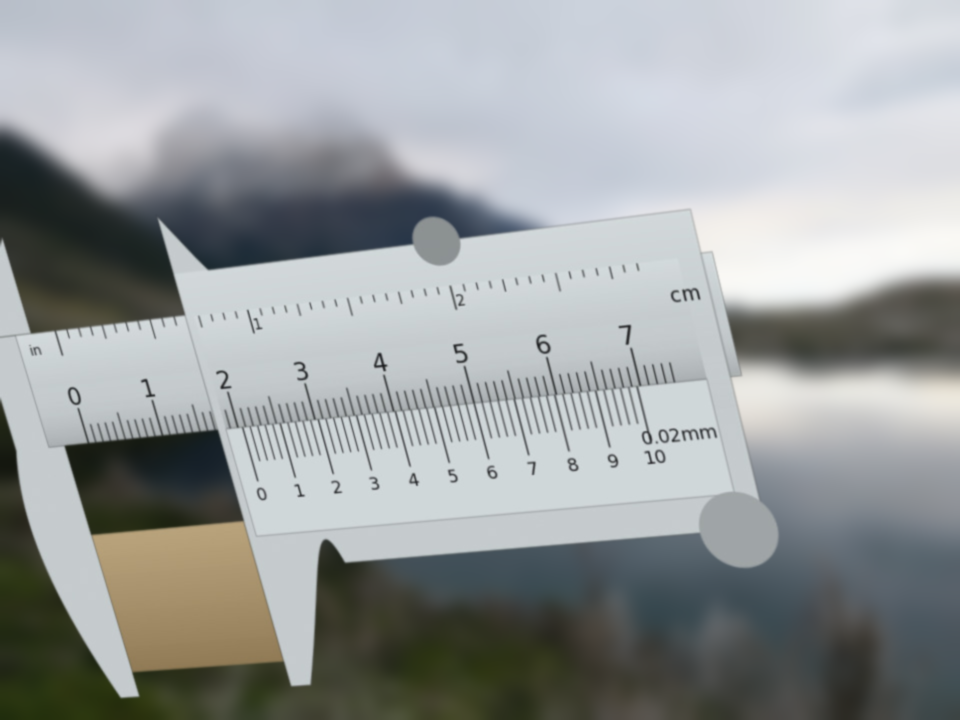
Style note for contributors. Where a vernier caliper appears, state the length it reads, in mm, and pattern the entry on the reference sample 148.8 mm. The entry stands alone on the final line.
20.6 mm
